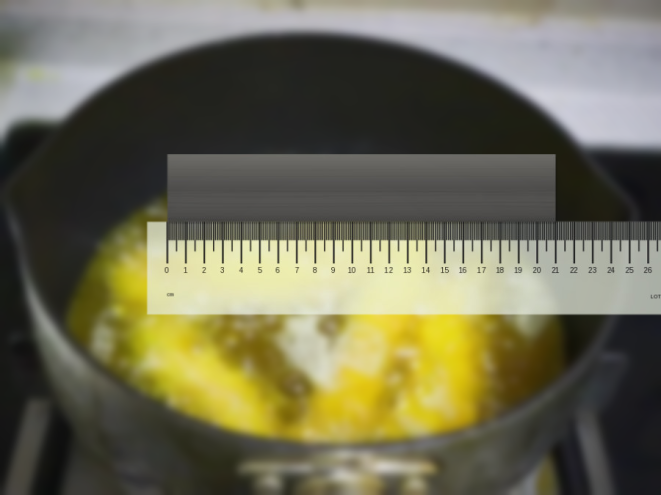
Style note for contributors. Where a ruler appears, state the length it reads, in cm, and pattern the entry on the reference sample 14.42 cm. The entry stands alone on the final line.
21 cm
